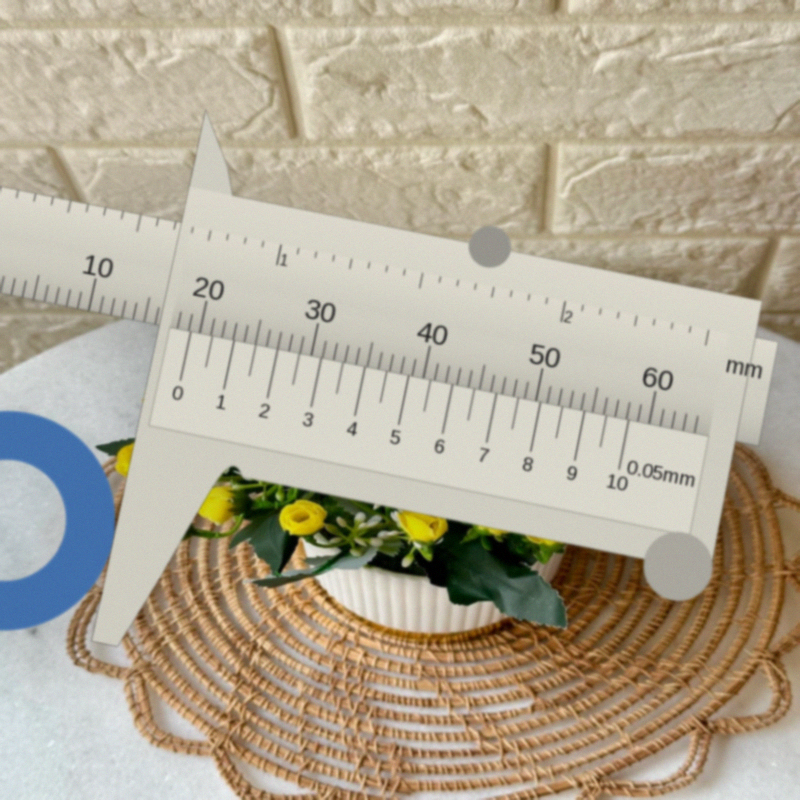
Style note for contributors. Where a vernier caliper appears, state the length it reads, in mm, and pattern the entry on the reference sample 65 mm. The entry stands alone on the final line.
19.2 mm
